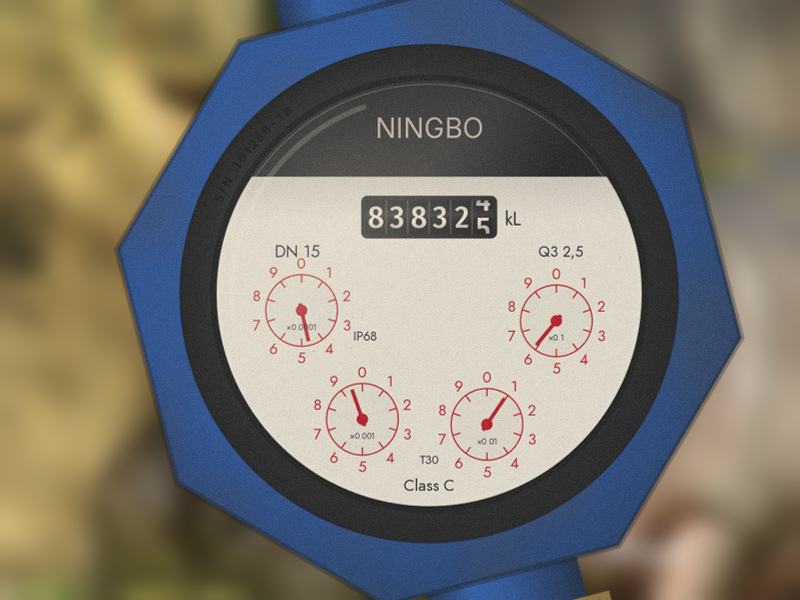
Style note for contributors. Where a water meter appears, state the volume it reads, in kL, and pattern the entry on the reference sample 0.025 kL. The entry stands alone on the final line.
838324.6094 kL
